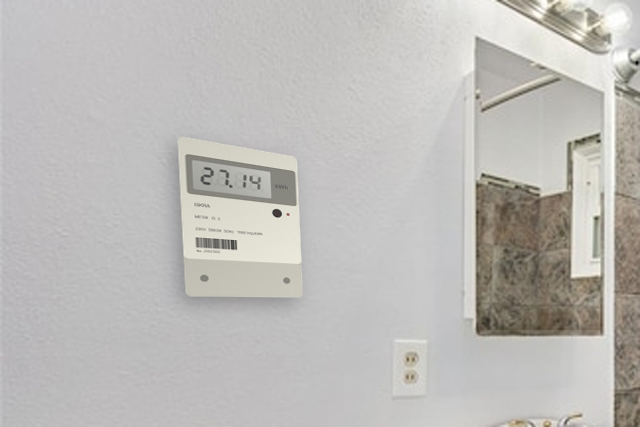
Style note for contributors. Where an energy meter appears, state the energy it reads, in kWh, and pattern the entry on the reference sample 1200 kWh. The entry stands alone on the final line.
27.14 kWh
